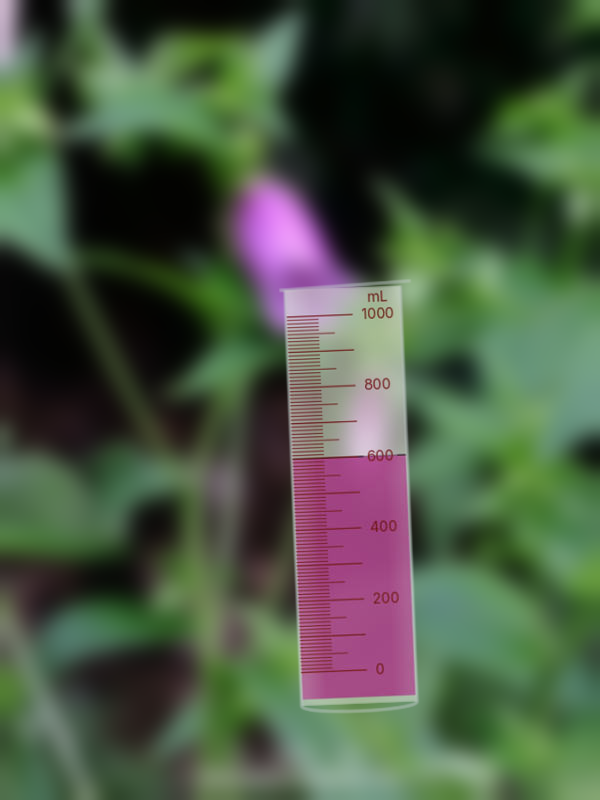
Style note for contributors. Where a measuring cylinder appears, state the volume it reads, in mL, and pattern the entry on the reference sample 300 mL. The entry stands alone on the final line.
600 mL
